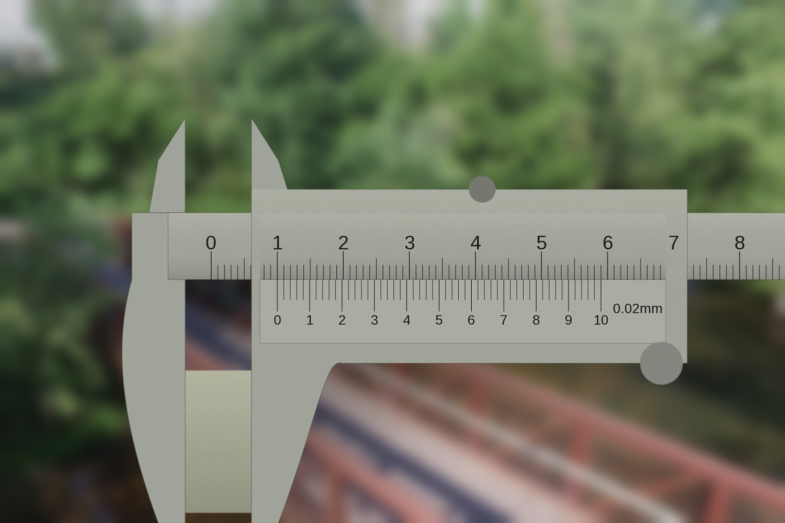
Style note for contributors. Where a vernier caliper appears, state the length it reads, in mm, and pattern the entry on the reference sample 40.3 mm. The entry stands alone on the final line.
10.0 mm
